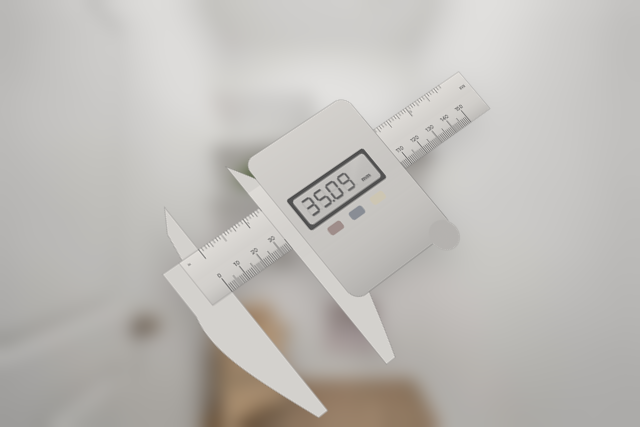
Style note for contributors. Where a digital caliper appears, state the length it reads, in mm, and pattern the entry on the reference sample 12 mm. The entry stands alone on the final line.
35.09 mm
